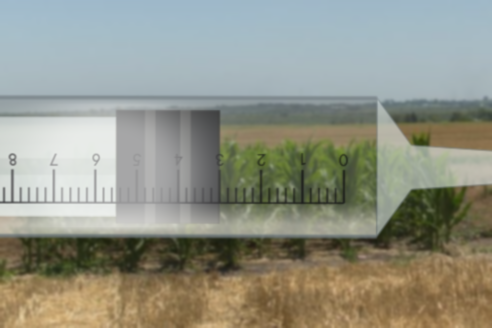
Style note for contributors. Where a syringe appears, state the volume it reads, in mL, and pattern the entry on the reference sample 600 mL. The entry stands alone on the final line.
3 mL
